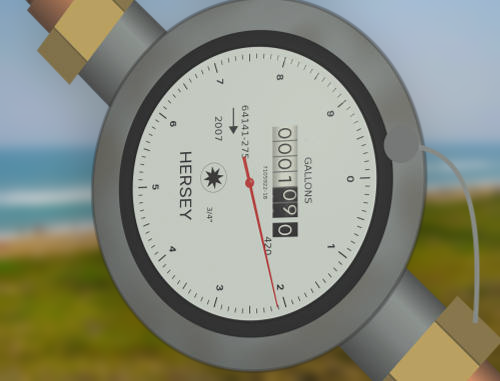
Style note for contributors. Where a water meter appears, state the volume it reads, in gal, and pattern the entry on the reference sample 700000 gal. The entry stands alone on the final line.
1092.1 gal
